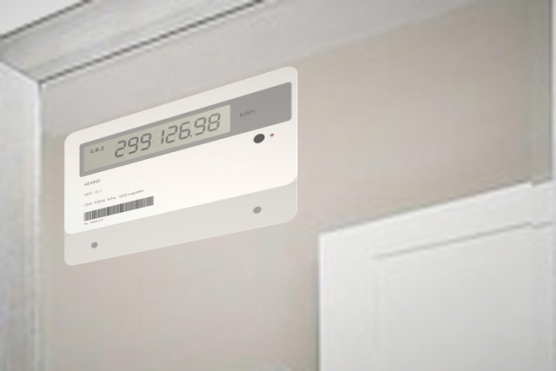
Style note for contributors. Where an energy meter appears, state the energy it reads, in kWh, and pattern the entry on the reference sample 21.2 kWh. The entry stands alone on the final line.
299126.98 kWh
